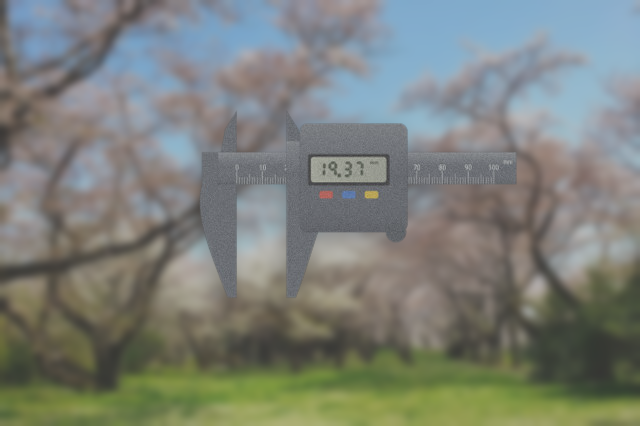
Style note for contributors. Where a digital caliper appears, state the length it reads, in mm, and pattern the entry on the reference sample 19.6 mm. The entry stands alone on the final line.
19.37 mm
